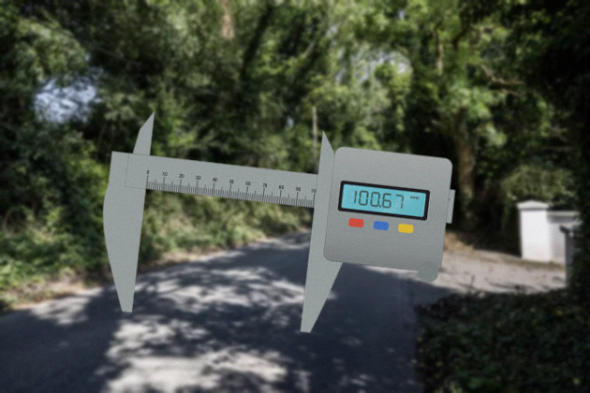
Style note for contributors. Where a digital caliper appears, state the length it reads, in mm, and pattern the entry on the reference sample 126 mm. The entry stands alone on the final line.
100.67 mm
